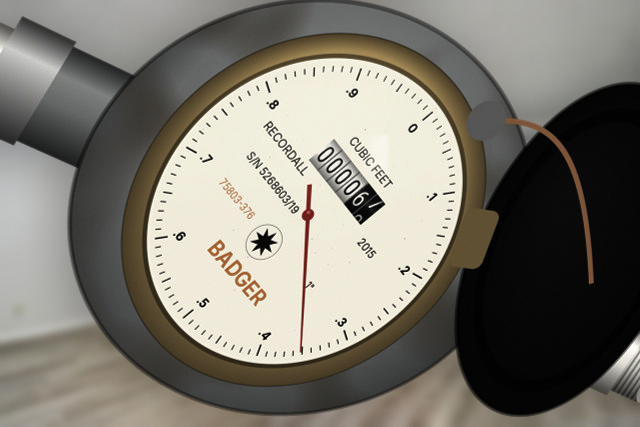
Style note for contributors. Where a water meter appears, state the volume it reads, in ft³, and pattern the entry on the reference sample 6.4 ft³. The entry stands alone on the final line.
67.35 ft³
